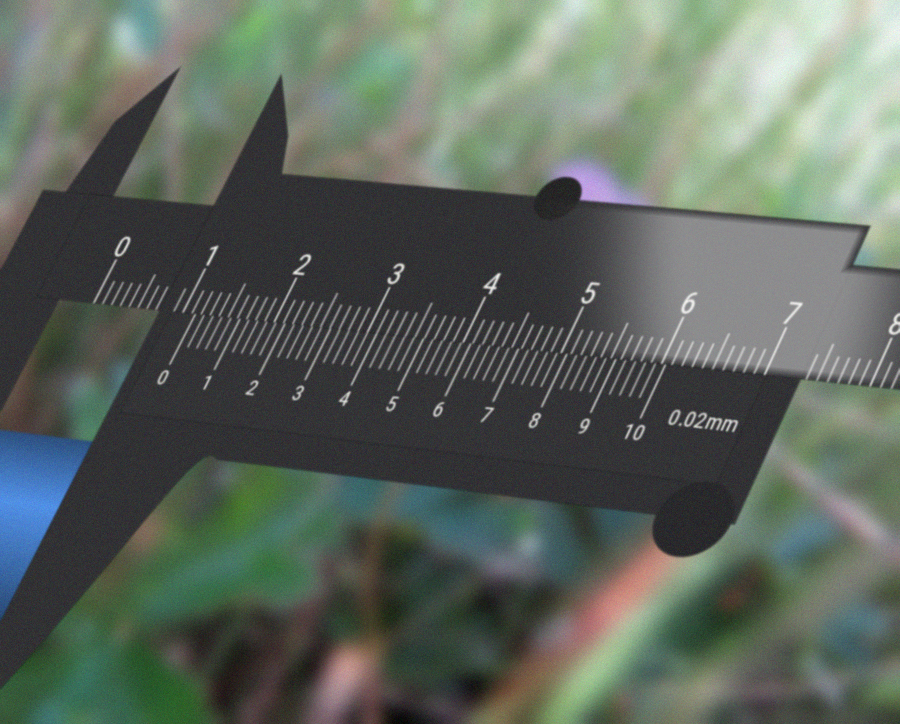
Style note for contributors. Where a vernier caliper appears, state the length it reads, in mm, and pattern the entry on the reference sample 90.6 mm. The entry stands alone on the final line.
11.4 mm
